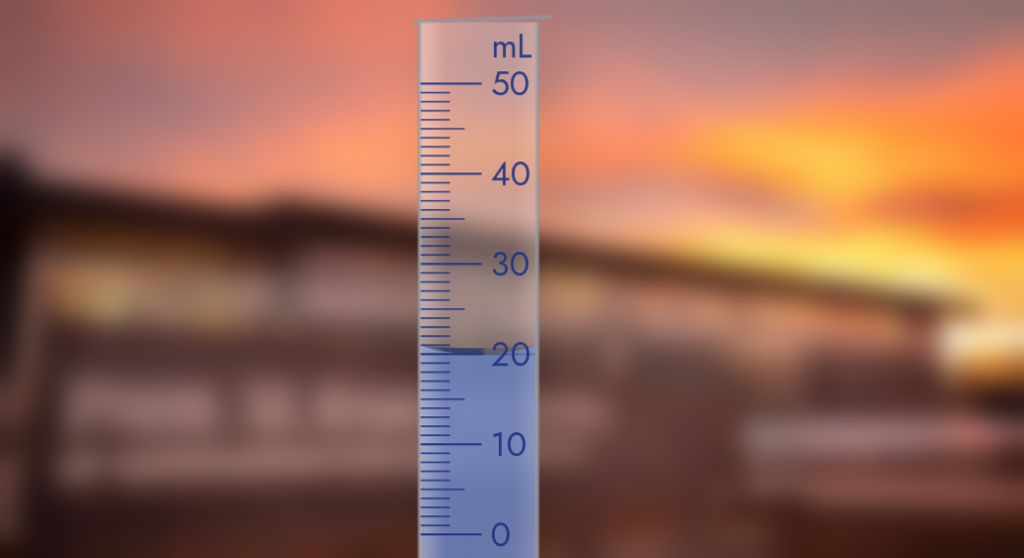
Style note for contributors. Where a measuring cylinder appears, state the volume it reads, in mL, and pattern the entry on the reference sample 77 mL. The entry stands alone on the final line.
20 mL
